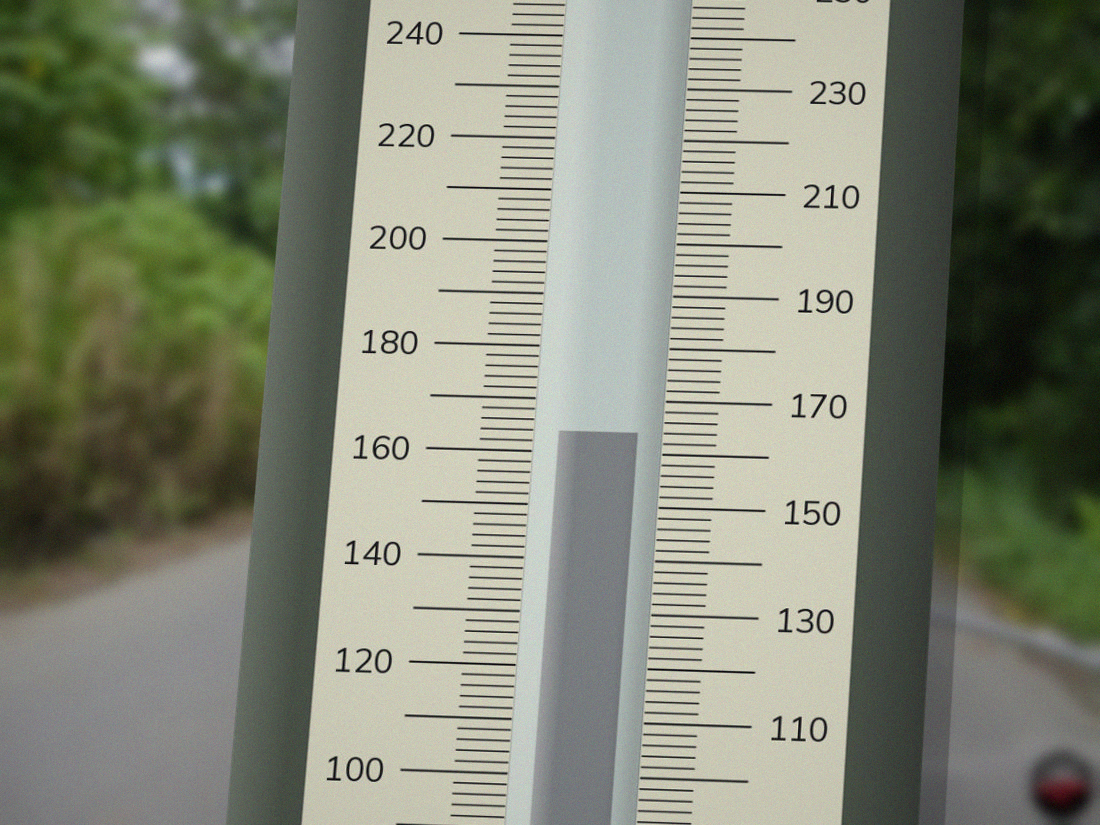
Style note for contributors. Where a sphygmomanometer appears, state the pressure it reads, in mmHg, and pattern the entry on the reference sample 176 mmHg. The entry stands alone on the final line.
164 mmHg
